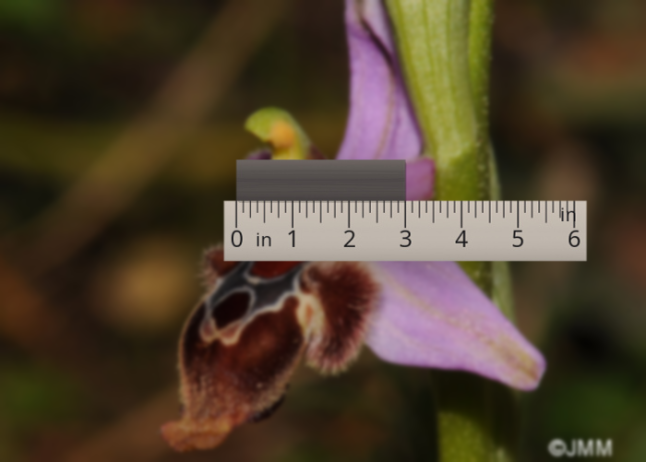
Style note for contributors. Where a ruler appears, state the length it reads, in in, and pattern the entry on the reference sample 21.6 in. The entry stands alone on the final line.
3 in
